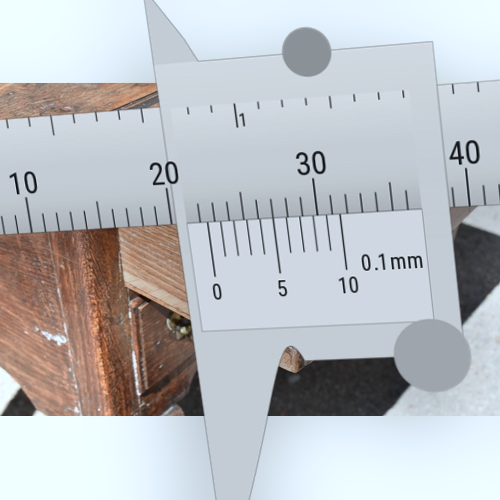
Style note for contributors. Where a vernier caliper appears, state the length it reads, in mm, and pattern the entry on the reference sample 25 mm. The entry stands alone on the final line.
22.5 mm
